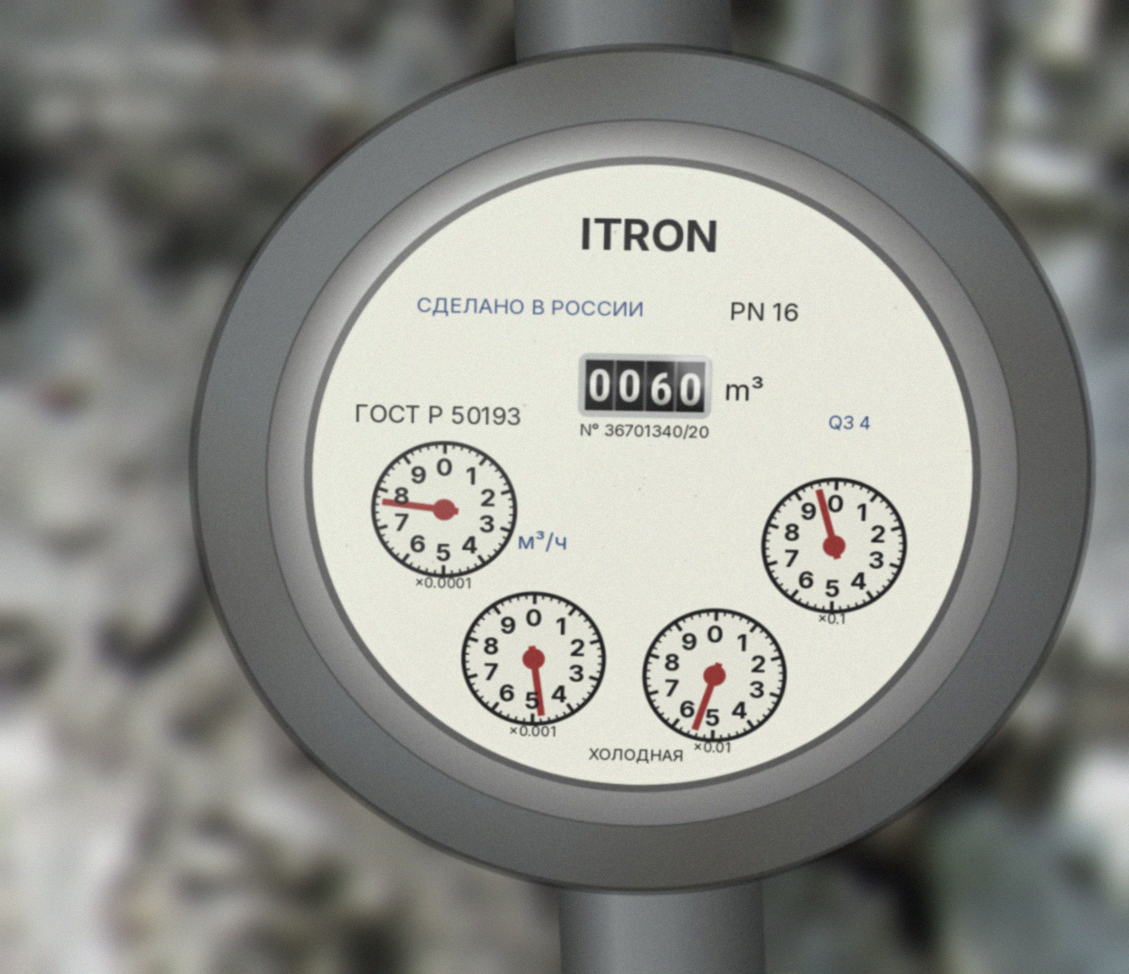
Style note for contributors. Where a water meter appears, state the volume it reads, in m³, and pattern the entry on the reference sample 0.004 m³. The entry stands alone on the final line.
59.9547 m³
